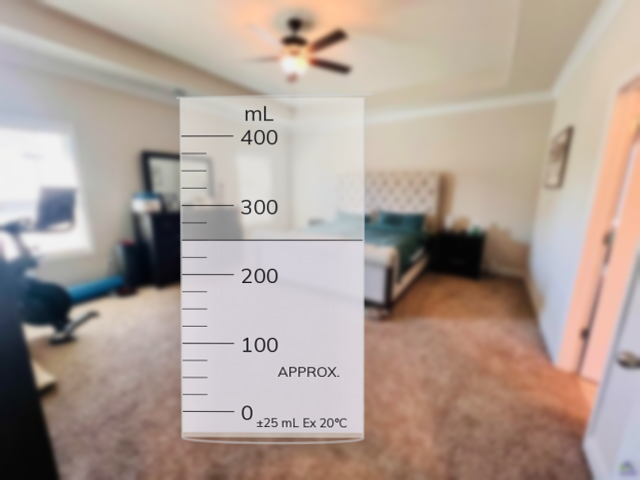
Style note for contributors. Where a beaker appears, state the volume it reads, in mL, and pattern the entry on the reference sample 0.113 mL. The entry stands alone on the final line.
250 mL
